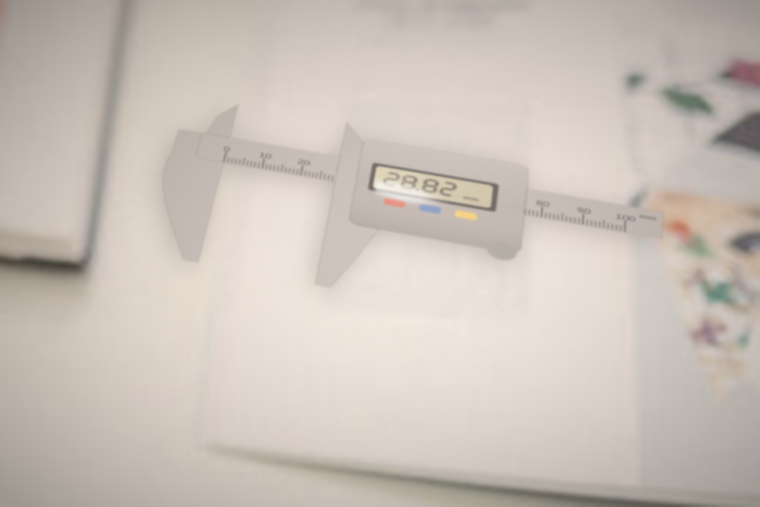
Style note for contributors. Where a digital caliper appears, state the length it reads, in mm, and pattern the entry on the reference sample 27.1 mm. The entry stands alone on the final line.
28.82 mm
